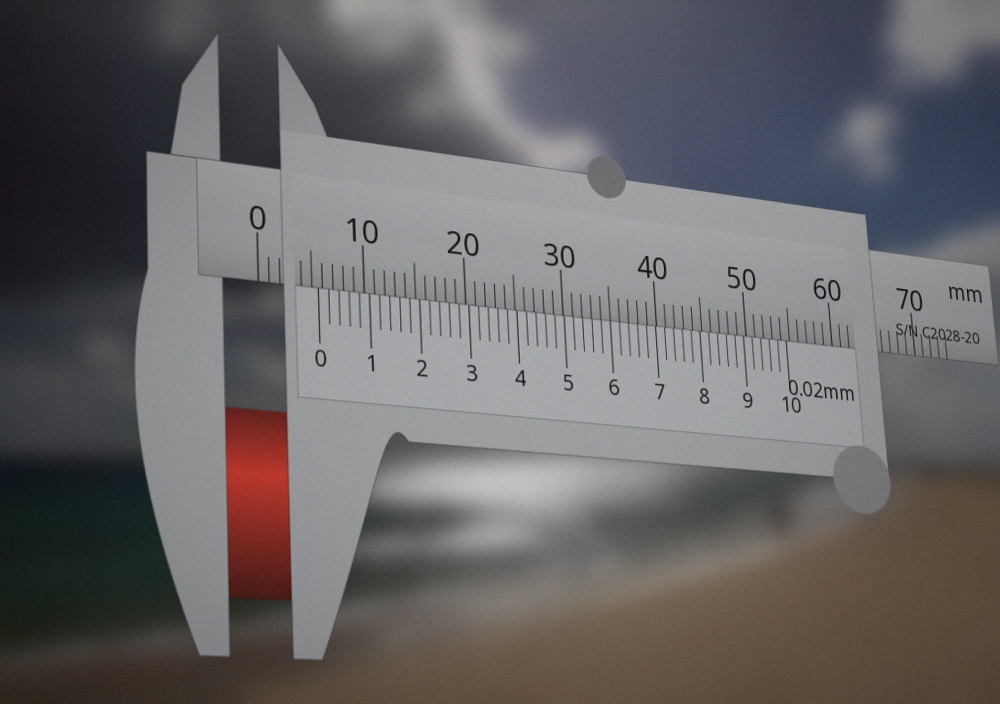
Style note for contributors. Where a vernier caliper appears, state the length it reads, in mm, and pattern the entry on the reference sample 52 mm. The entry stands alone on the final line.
5.6 mm
